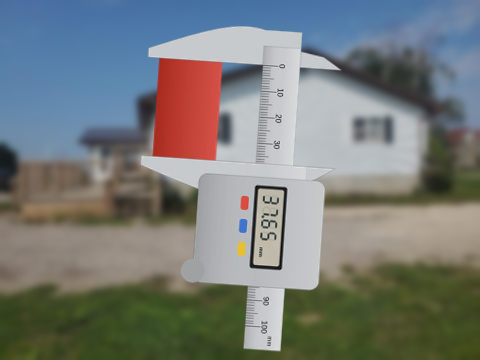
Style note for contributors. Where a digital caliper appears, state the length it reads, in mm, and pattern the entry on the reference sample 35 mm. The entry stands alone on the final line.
37.65 mm
